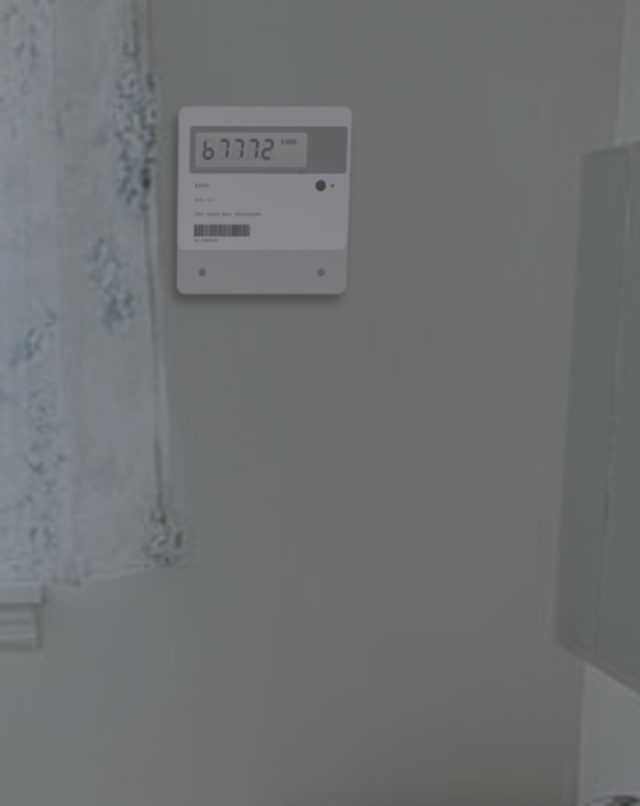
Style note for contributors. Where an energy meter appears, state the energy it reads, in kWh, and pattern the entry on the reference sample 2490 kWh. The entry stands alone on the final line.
67772 kWh
